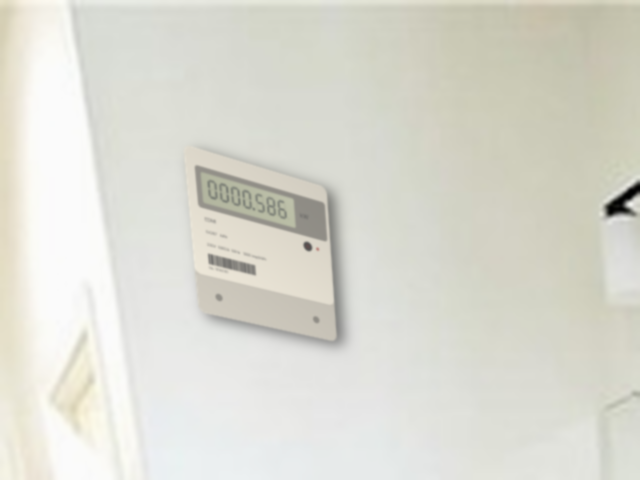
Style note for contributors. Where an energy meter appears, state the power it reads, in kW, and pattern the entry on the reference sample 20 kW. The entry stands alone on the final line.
0.586 kW
